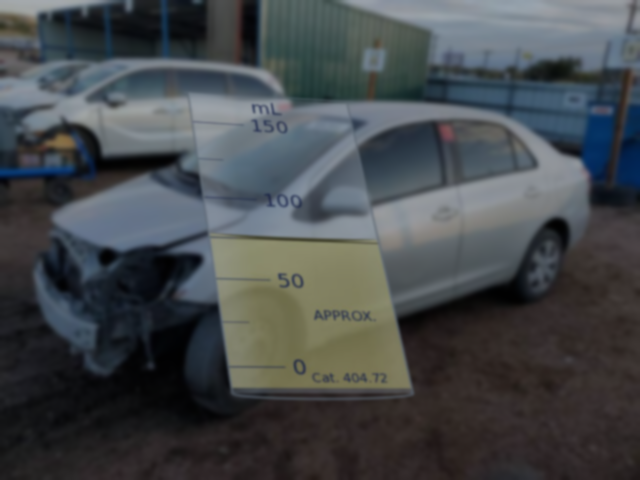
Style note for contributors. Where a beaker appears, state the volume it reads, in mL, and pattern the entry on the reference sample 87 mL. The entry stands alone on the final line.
75 mL
